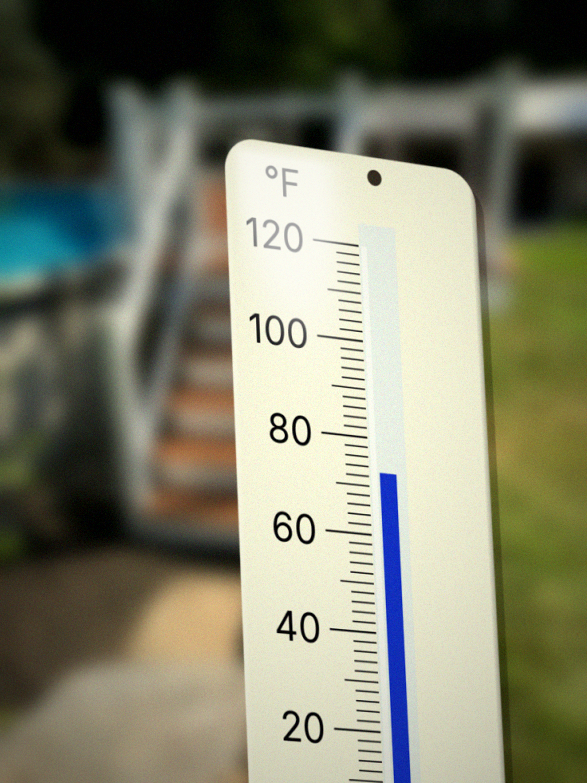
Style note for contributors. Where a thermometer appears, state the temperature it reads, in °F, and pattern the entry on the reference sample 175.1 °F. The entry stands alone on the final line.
73 °F
